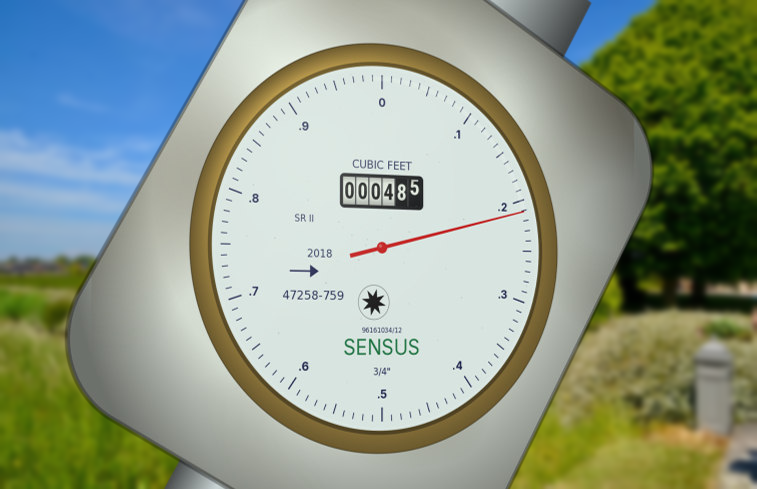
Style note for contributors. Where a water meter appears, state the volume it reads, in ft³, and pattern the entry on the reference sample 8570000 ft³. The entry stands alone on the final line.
485.21 ft³
